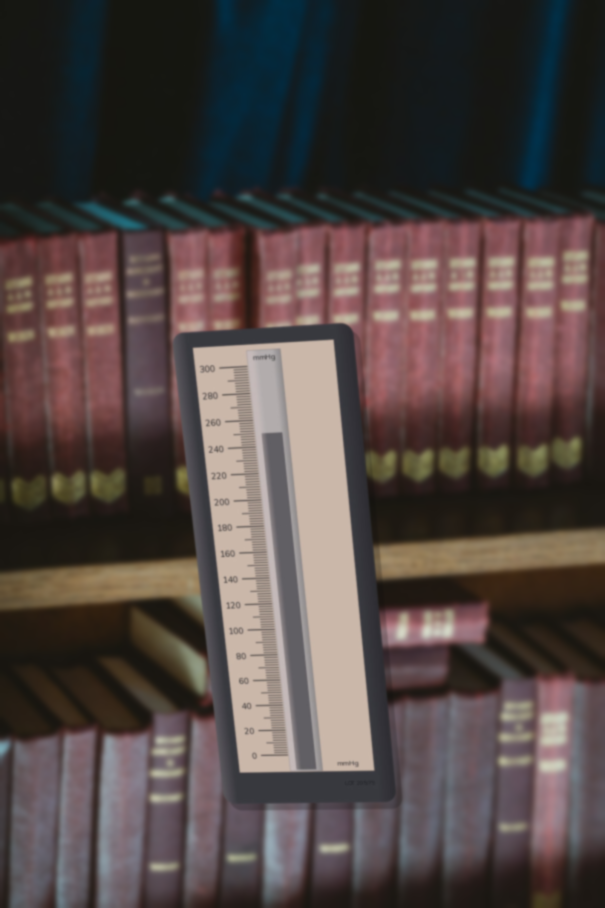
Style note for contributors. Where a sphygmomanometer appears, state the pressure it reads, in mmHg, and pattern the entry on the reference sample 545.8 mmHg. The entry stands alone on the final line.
250 mmHg
